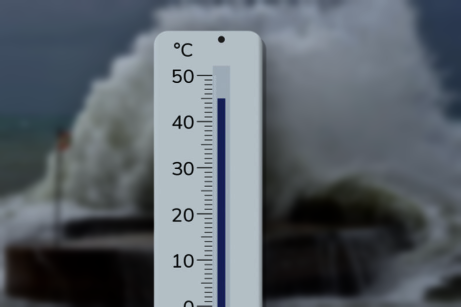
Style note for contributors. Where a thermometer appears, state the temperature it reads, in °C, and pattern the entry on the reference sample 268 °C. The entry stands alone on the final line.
45 °C
